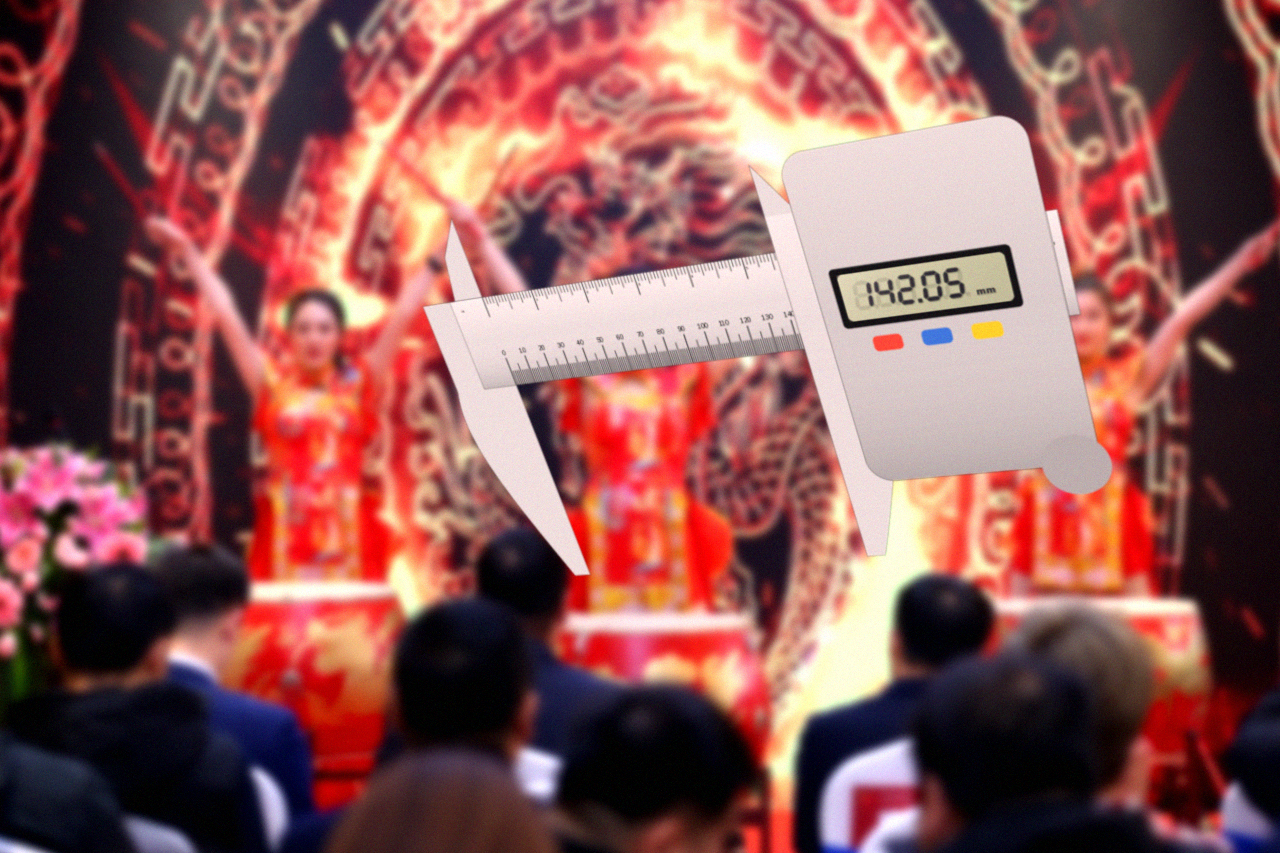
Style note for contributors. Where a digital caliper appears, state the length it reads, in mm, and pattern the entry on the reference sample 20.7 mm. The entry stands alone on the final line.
142.05 mm
